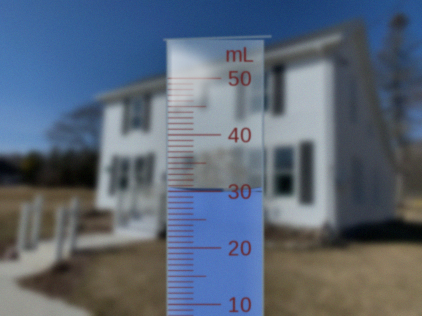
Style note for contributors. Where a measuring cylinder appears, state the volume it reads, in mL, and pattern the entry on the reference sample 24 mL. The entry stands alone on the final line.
30 mL
